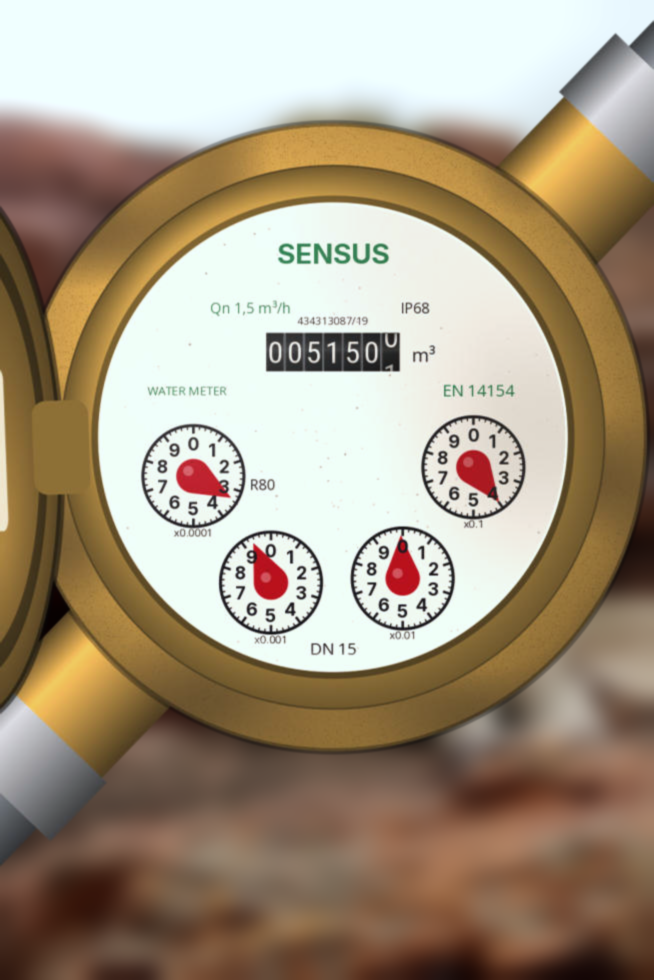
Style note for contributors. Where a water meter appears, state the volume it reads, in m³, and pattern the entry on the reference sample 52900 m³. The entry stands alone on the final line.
51500.3993 m³
